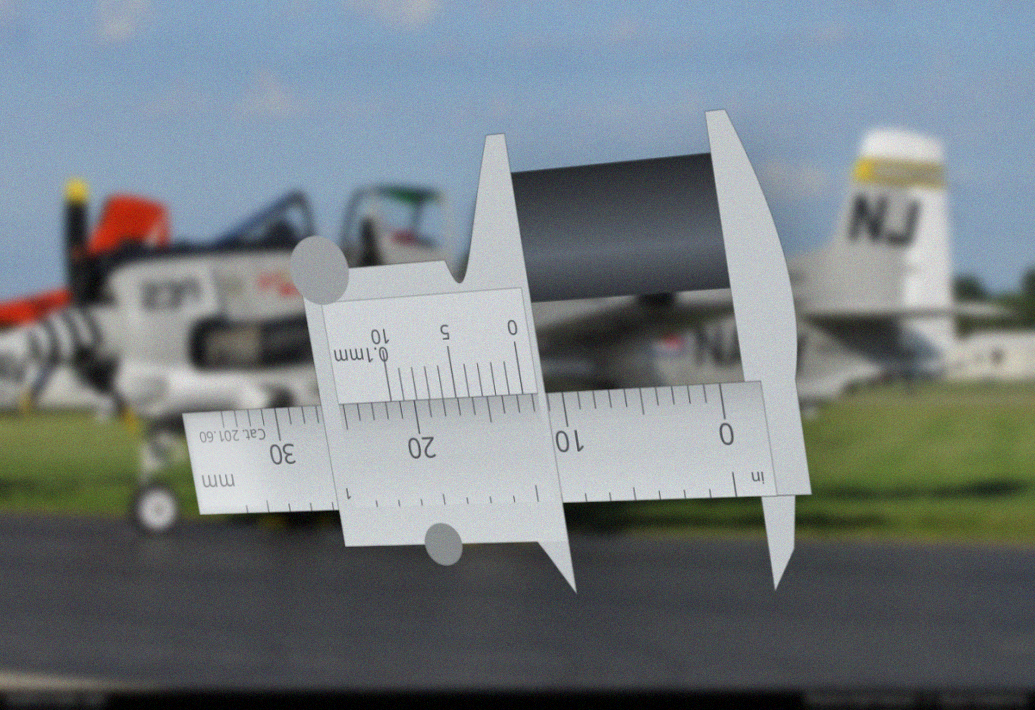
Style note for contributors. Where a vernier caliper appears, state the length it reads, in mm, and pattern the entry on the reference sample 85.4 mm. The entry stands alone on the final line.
12.6 mm
